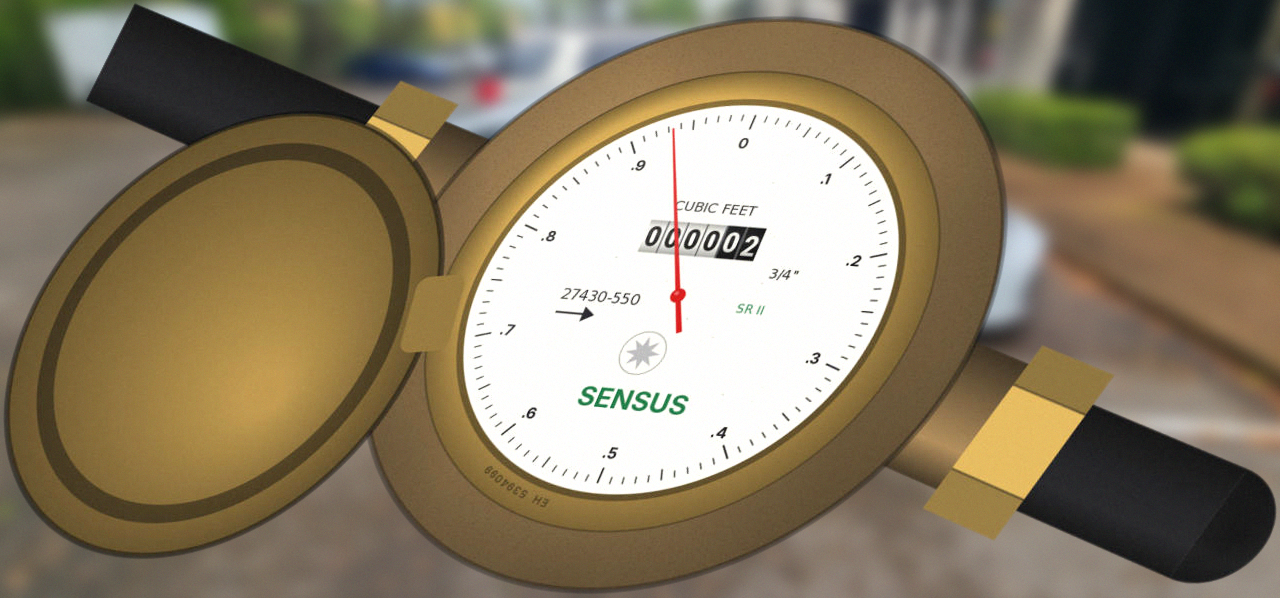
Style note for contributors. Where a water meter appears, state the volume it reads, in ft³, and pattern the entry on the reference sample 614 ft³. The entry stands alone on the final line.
1.93 ft³
